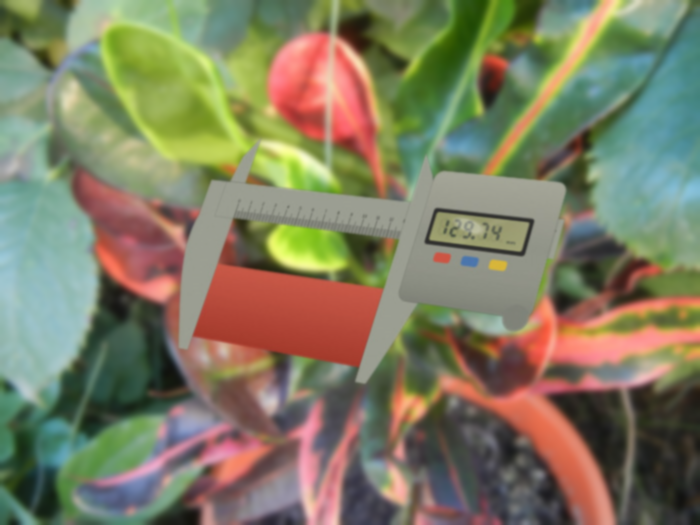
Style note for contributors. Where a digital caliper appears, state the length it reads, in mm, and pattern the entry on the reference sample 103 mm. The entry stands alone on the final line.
129.74 mm
